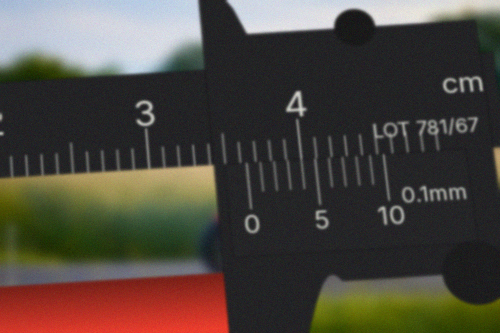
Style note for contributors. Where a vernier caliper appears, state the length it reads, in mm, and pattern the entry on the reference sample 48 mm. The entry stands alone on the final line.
36.4 mm
